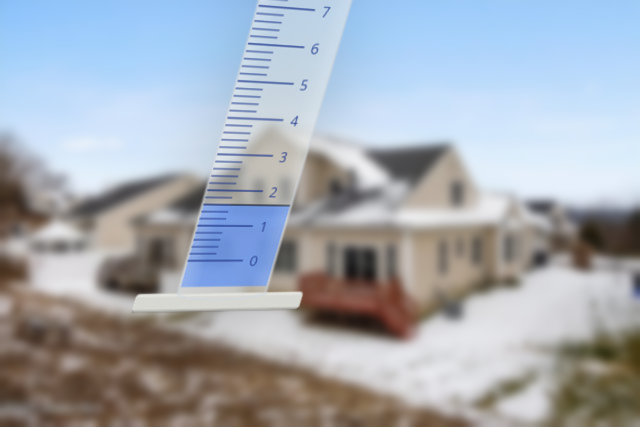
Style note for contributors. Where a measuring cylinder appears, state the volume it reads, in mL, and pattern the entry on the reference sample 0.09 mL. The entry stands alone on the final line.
1.6 mL
